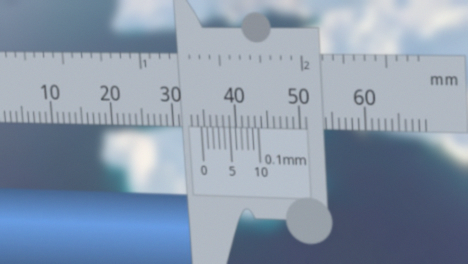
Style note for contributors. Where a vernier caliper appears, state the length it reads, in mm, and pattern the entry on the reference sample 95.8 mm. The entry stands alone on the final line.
34.5 mm
